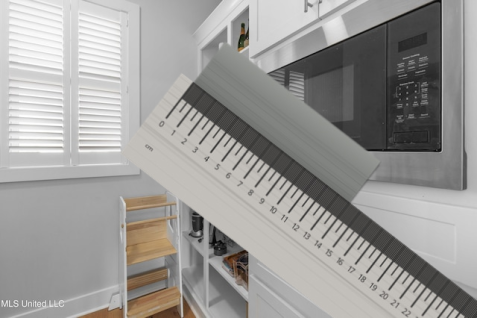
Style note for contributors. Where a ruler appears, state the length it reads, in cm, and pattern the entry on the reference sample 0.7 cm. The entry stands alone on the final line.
14 cm
